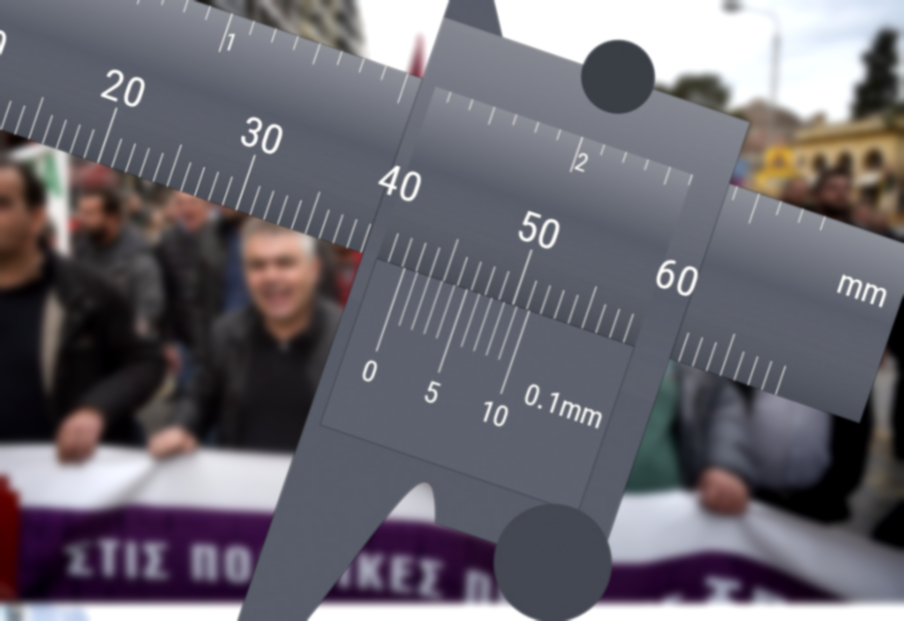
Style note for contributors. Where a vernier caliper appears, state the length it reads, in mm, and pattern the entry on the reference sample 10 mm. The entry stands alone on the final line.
42.2 mm
